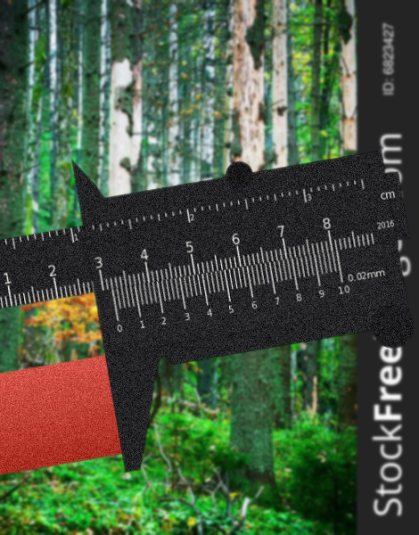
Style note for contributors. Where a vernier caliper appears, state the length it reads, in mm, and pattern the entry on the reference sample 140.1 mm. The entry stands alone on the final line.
32.0 mm
